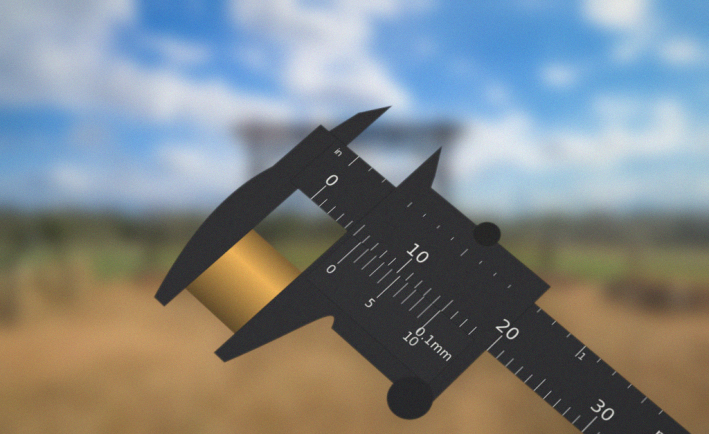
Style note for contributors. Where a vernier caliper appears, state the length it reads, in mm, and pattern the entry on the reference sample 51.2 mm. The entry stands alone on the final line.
5.9 mm
